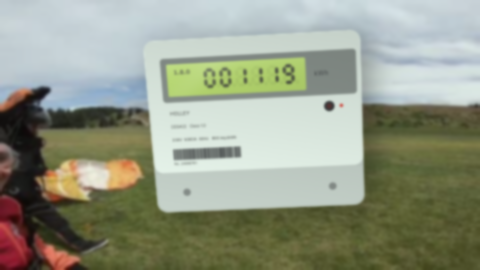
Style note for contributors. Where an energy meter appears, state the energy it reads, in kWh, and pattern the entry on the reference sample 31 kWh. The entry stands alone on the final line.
1119 kWh
